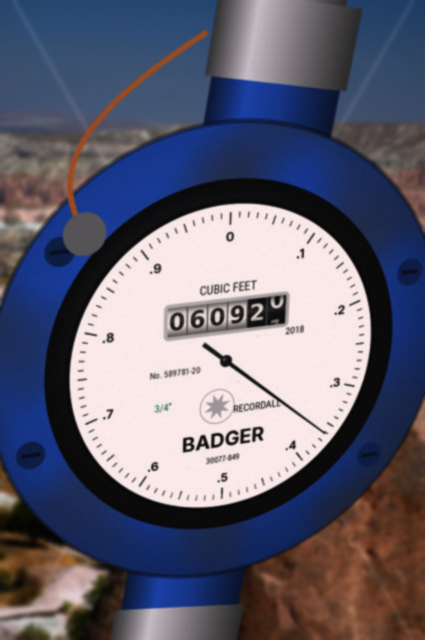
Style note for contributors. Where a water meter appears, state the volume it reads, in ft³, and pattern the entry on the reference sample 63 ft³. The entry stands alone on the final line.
60920.36 ft³
